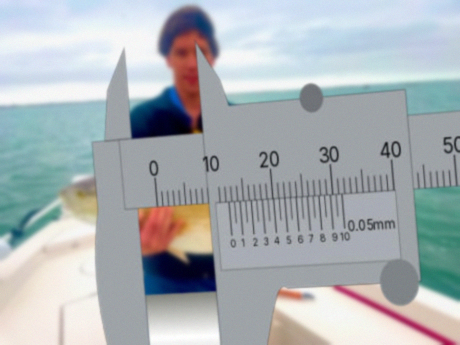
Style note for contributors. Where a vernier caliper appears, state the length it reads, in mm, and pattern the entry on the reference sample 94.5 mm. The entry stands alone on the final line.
12.5 mm
